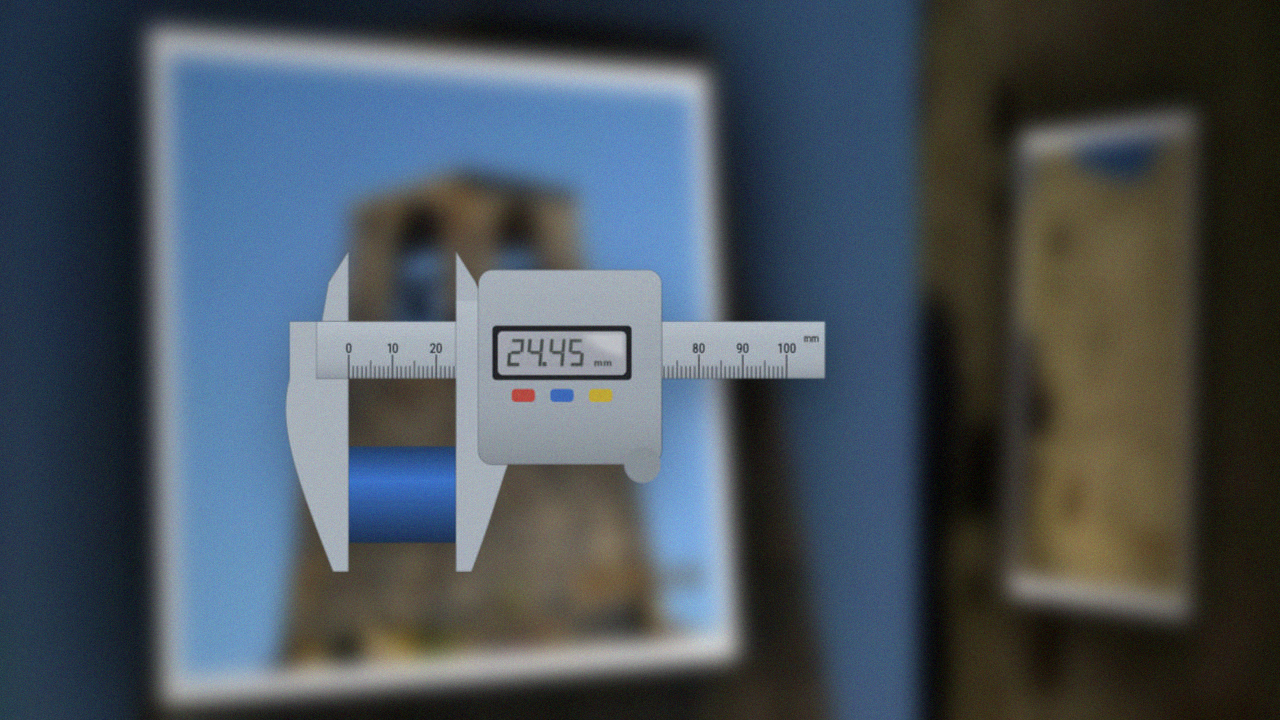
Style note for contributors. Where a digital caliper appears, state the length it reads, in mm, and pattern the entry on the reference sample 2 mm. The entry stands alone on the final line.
24.45 mm
